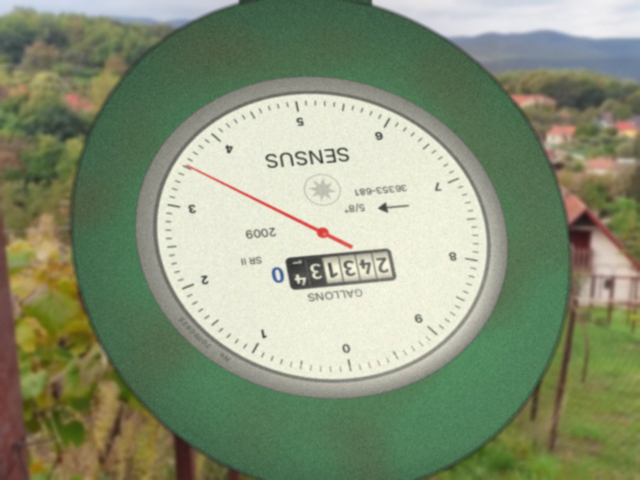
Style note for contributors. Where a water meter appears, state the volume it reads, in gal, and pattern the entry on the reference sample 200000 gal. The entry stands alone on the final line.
2431343.5 gal
